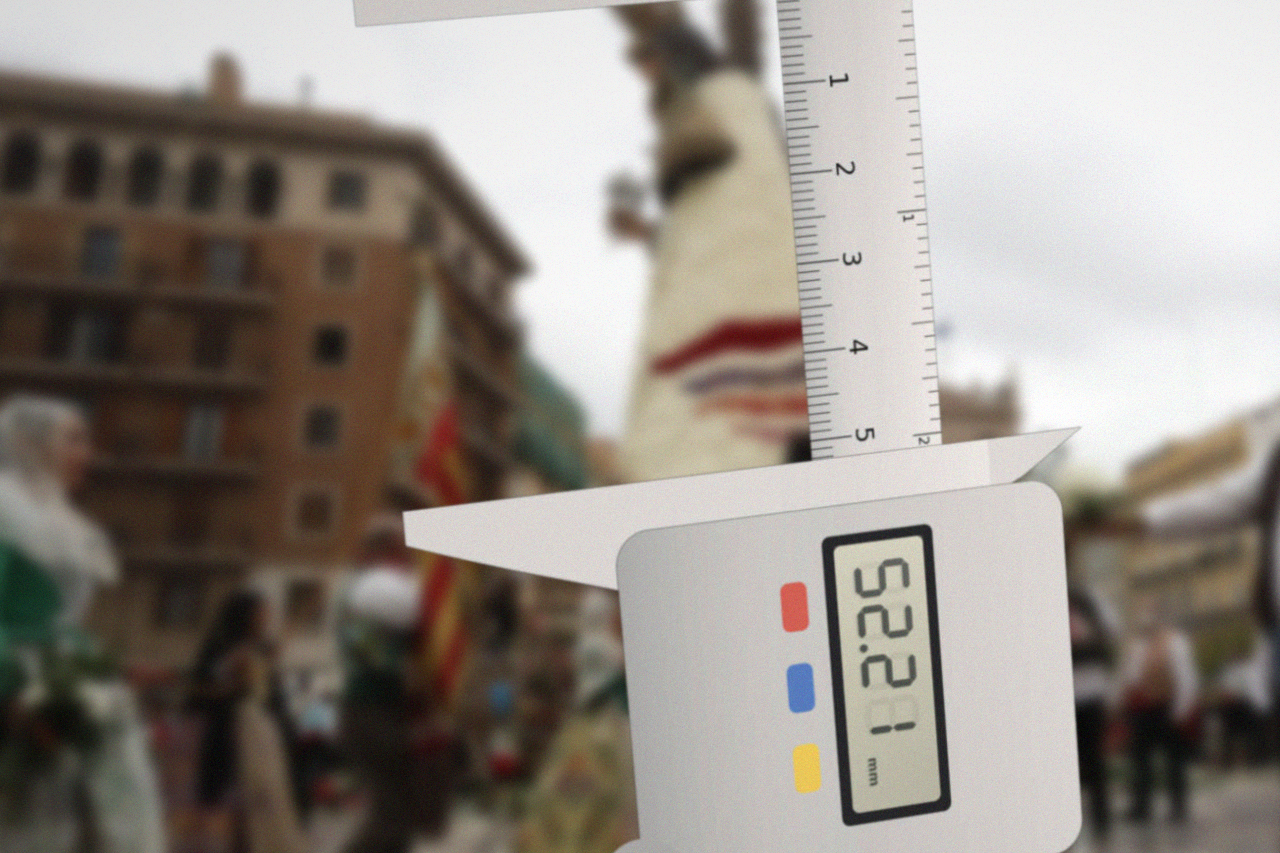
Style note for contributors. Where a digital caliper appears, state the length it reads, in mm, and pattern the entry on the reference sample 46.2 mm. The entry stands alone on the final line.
52.21 mm
